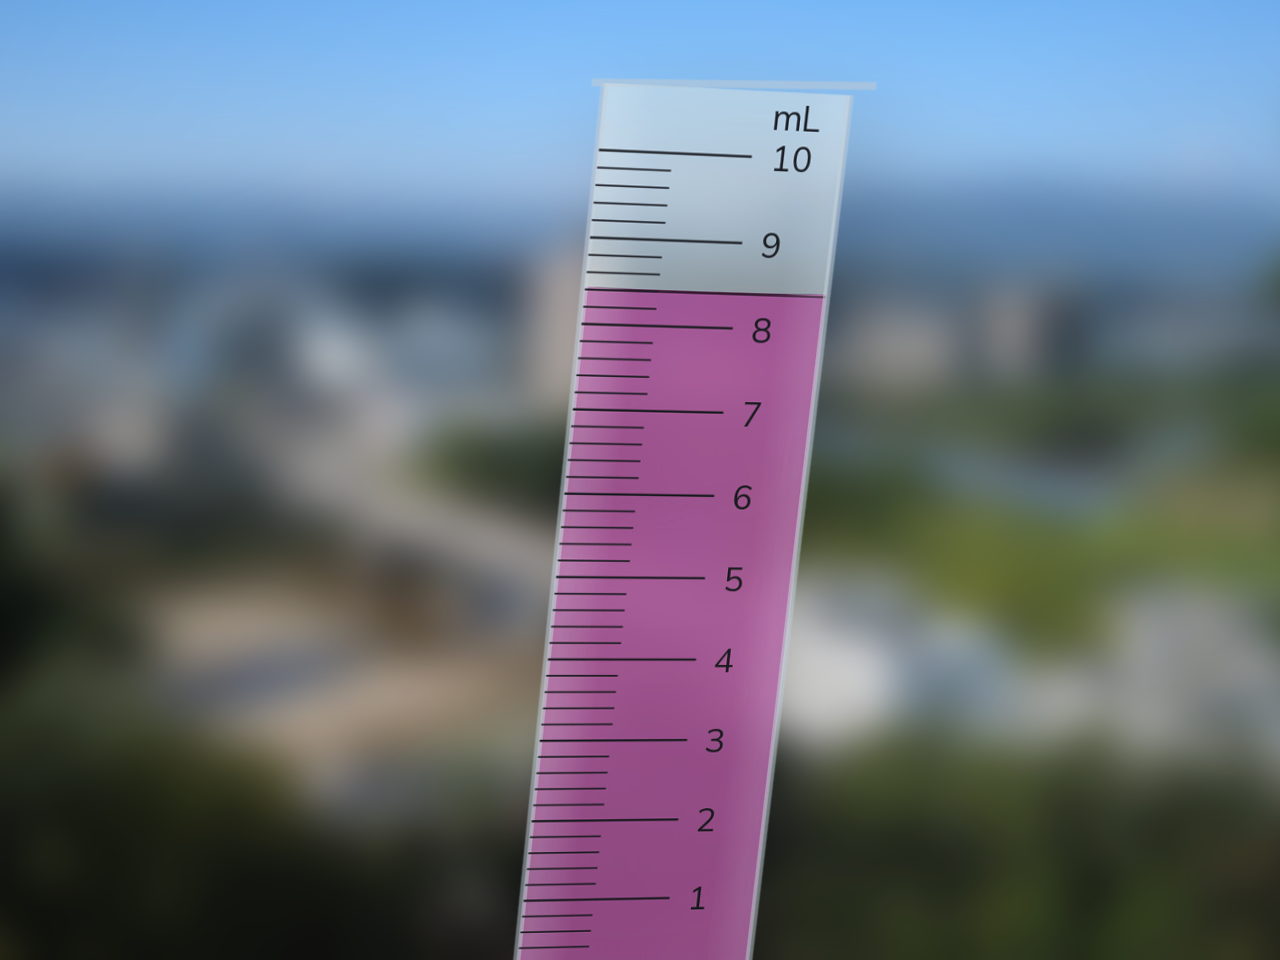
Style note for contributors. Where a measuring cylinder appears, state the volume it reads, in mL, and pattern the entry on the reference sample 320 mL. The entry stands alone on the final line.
8.4 mL
